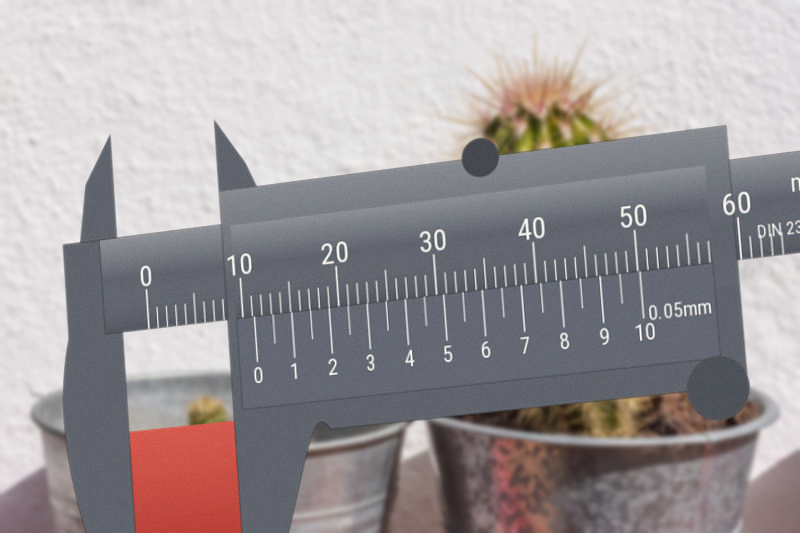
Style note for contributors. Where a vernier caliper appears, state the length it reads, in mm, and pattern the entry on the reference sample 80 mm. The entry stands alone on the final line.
11.2 mm
